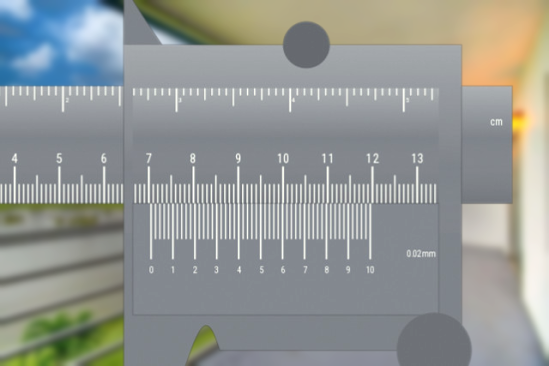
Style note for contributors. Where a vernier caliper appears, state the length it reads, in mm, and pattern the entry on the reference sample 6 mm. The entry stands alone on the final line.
70.5 mm
